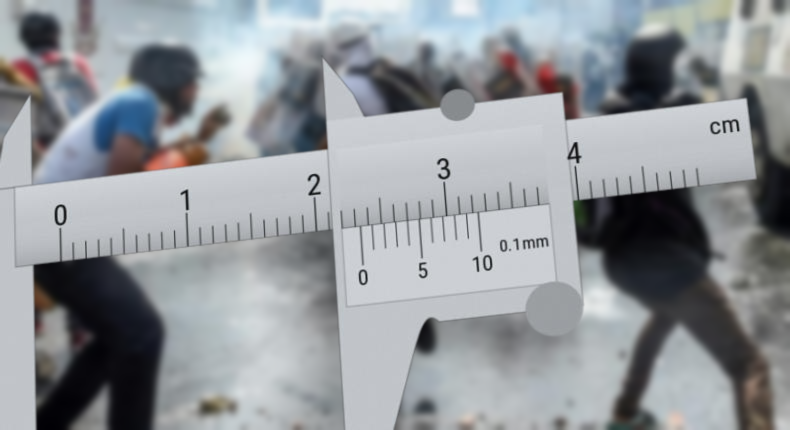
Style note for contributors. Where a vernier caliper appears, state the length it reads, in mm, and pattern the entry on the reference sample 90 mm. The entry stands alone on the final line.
23.4 mm
